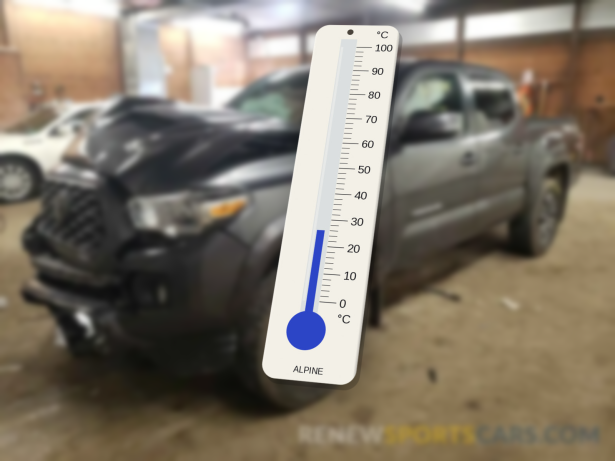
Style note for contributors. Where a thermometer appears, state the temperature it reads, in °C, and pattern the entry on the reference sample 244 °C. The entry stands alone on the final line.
26 °C
